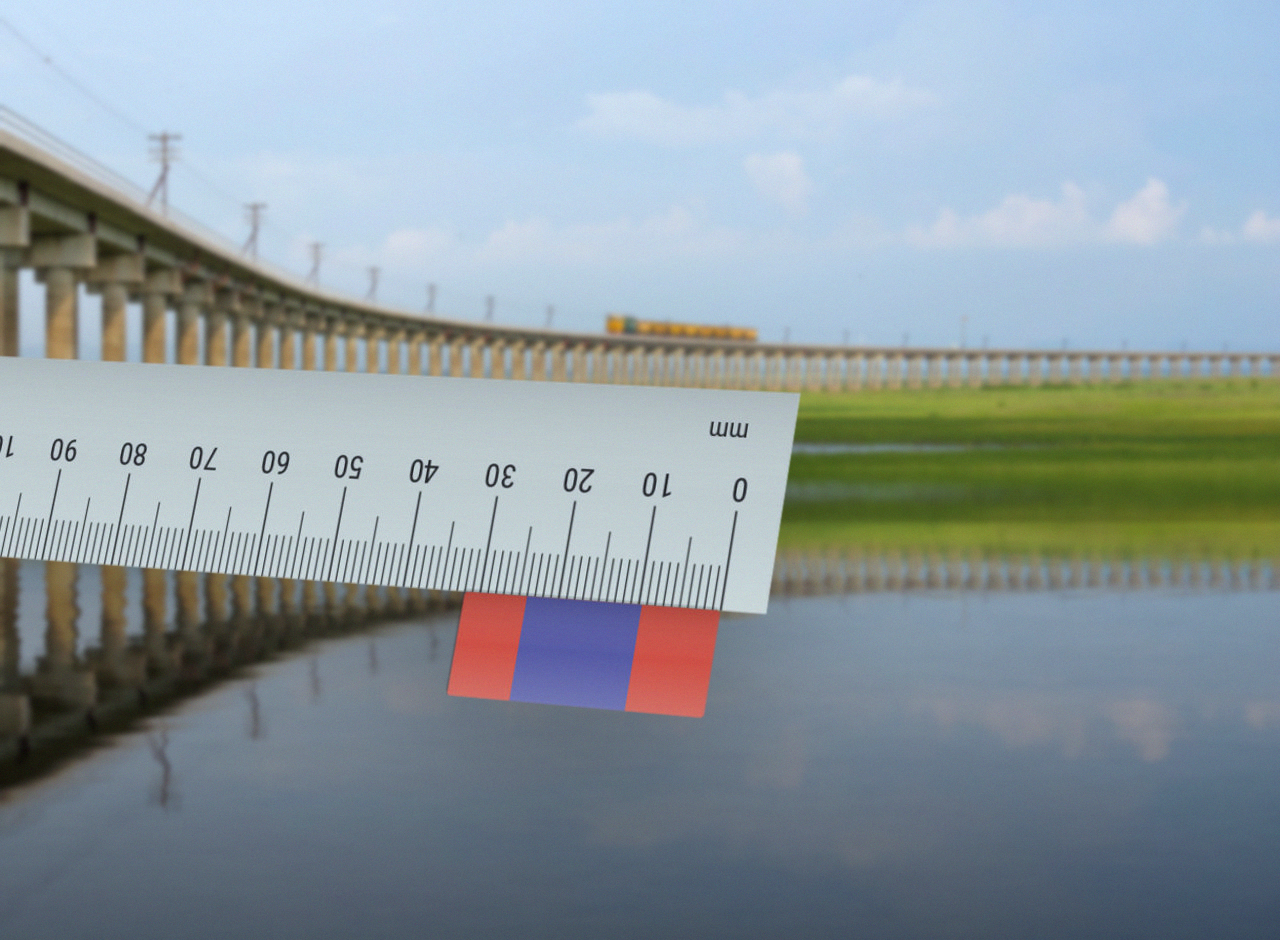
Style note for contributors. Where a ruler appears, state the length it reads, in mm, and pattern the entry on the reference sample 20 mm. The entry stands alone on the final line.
32 mm
